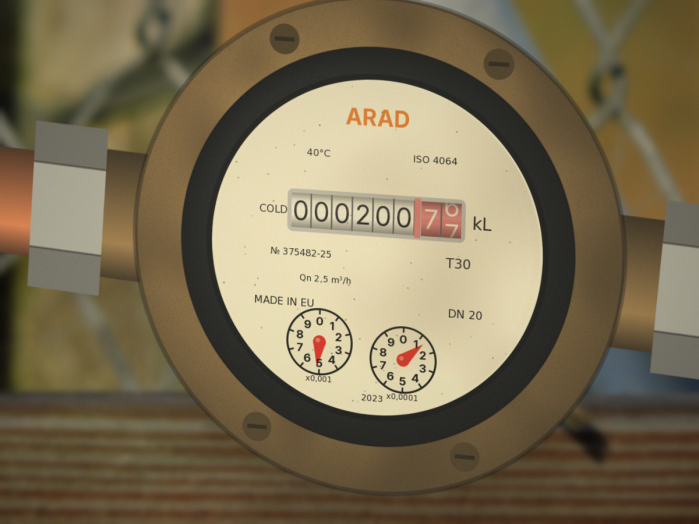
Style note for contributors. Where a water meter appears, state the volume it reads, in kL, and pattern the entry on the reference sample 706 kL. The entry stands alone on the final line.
200.7651 kL
